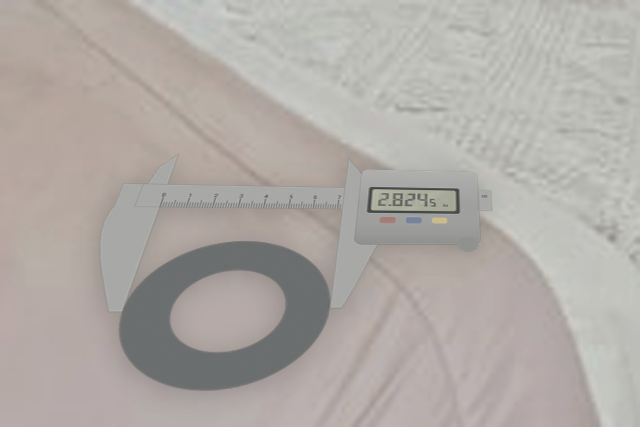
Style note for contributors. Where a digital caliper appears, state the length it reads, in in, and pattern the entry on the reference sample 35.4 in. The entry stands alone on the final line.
2.8245 in
